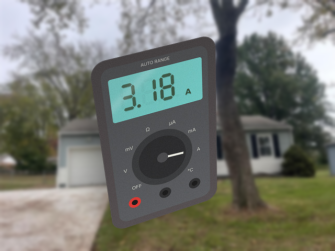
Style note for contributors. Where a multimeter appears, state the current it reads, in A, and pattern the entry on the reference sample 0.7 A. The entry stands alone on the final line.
3.18 A
